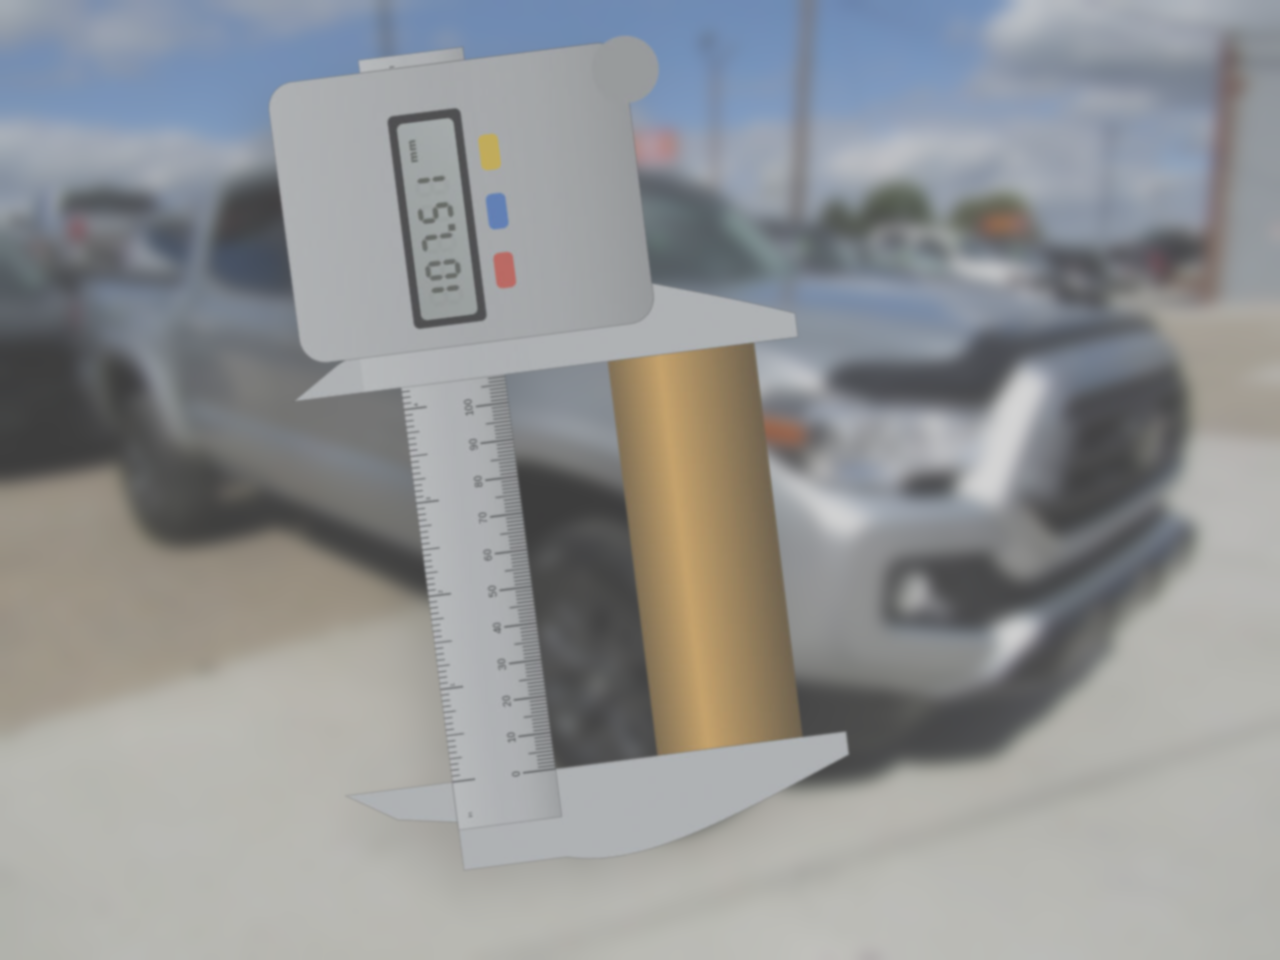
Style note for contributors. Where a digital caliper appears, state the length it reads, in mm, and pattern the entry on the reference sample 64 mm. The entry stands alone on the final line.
107.51 mm
